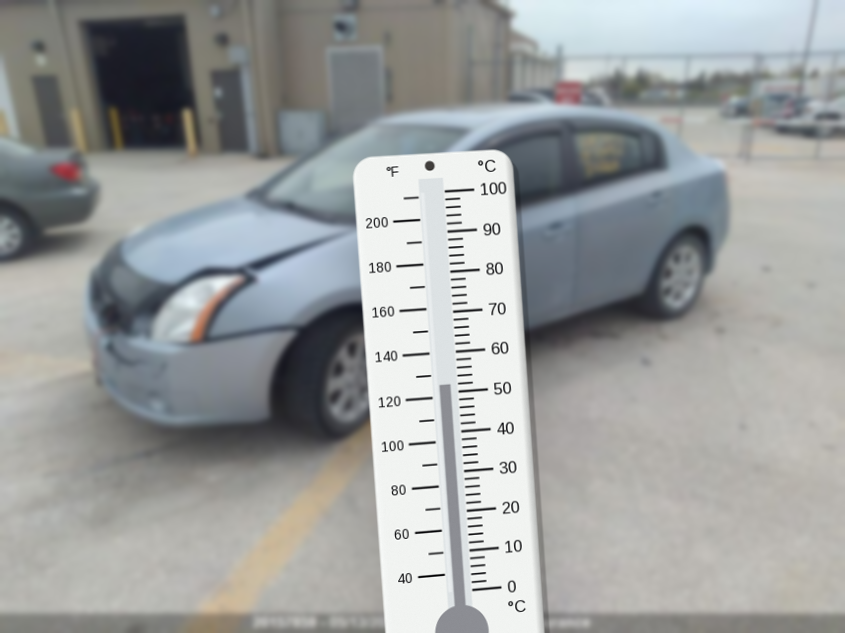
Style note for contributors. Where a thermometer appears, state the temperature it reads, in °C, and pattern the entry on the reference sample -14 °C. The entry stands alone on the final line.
52 °C
